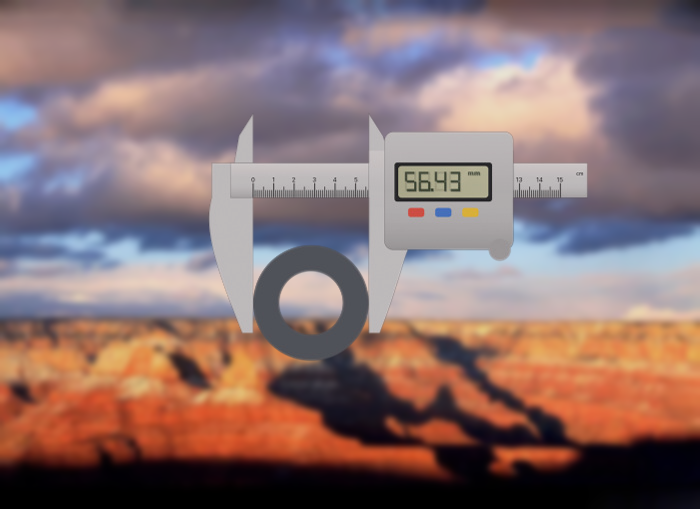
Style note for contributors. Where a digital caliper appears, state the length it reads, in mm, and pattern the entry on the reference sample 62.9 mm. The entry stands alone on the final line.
56.43 mm
